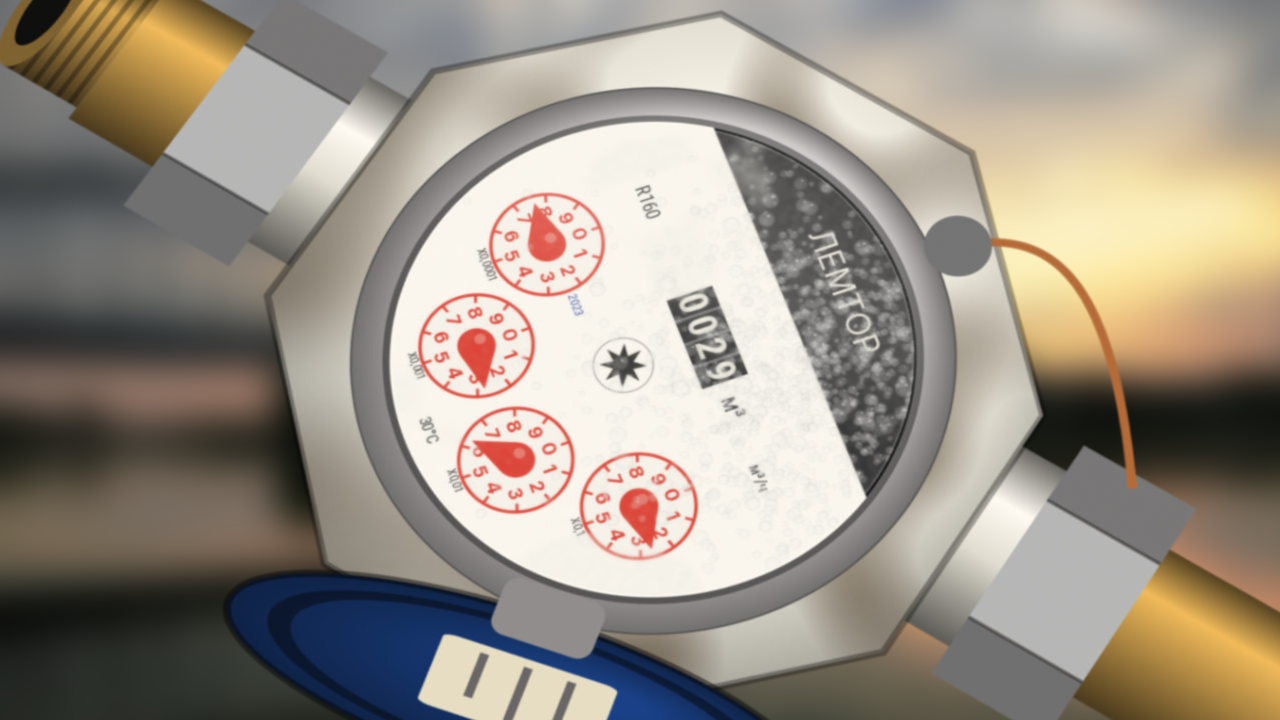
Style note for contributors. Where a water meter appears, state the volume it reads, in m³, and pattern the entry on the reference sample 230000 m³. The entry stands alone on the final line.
29.2627 m³
